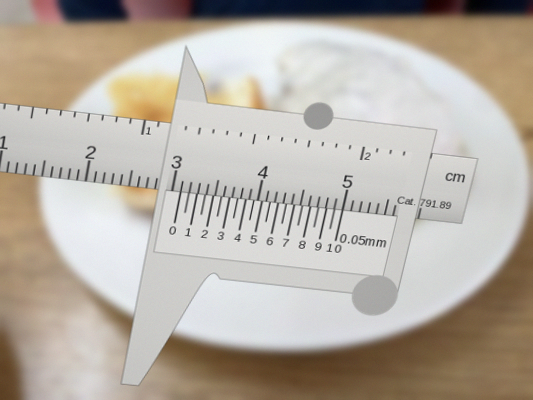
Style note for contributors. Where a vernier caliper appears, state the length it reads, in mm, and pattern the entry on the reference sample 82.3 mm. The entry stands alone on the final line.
31.0 mm
